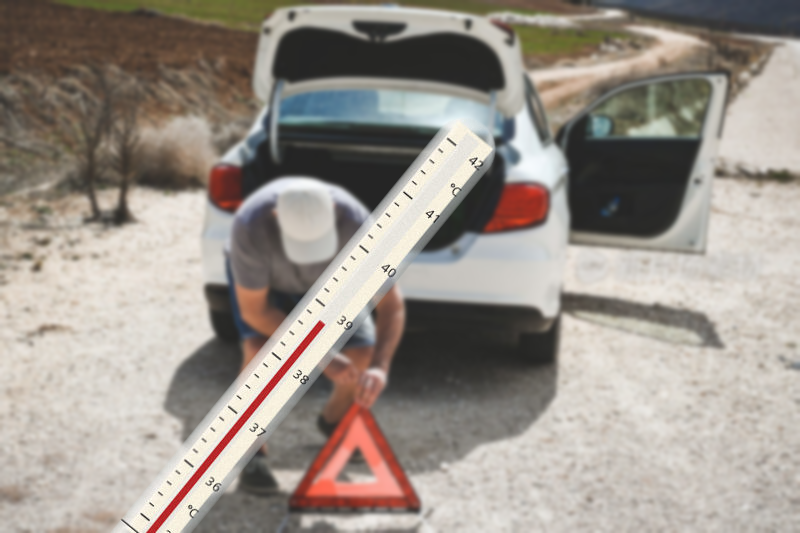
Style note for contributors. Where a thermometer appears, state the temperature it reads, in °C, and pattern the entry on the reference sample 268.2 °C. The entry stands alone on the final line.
38.8 °C
